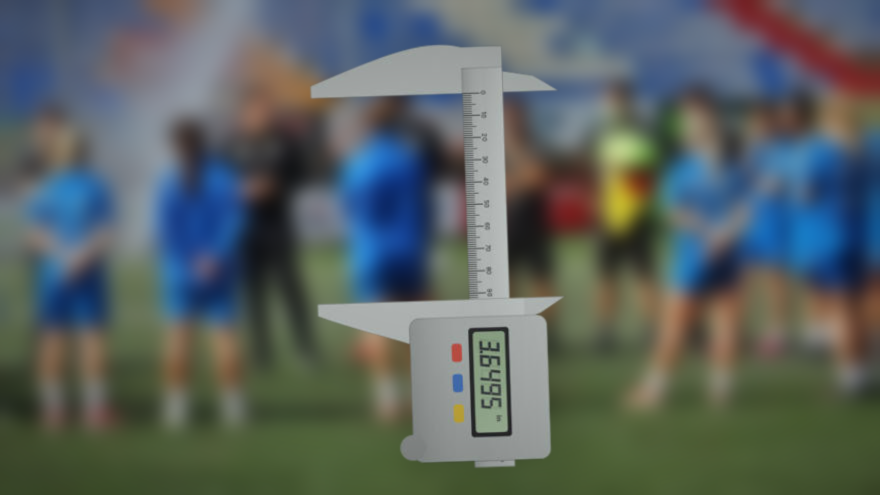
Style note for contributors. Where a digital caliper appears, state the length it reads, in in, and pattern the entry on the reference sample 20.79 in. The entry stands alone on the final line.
3.6495 in
